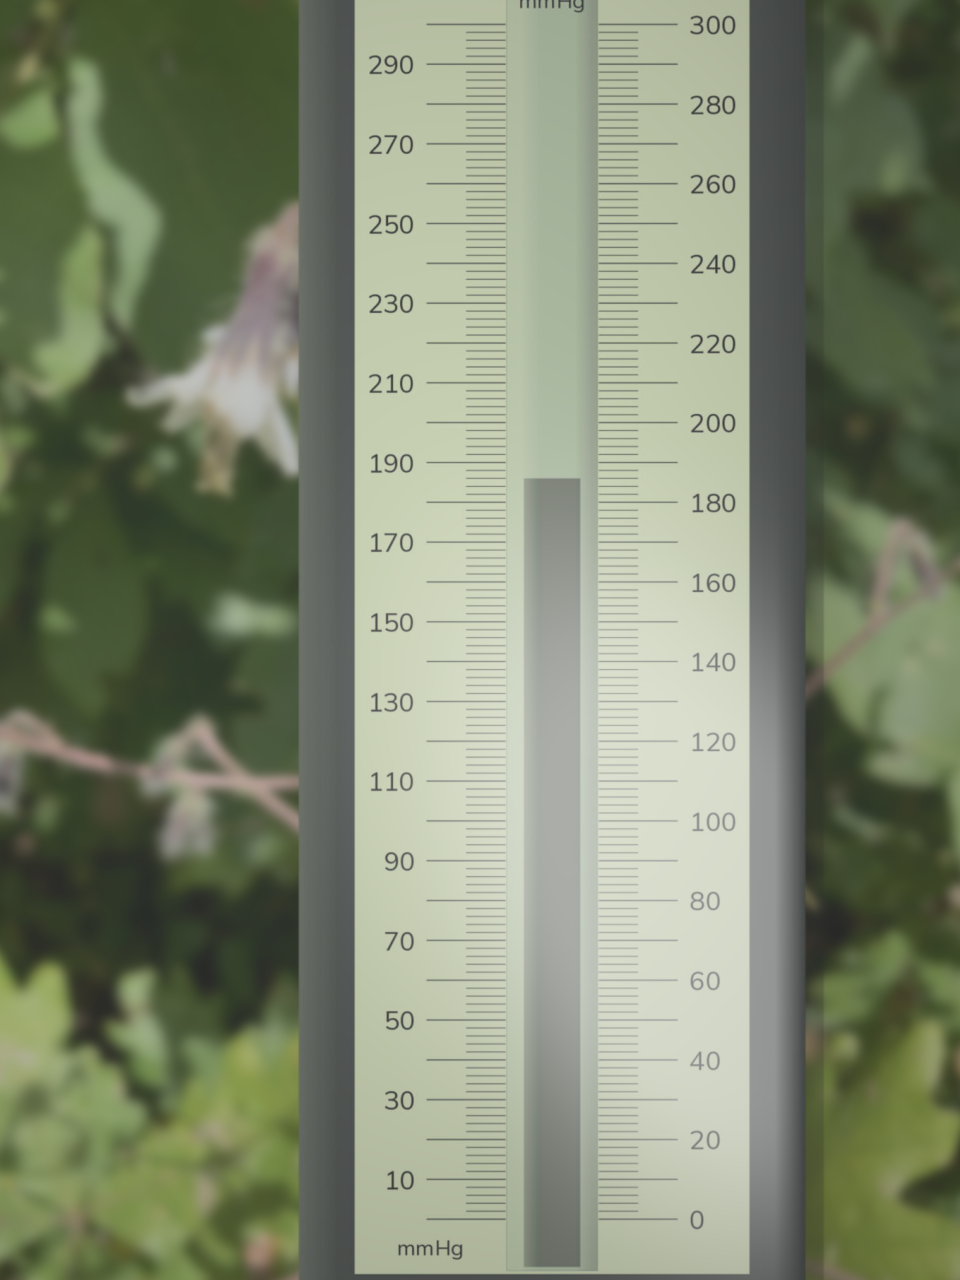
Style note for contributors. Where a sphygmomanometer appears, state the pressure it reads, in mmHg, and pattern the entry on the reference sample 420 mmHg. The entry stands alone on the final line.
186 mmHg
